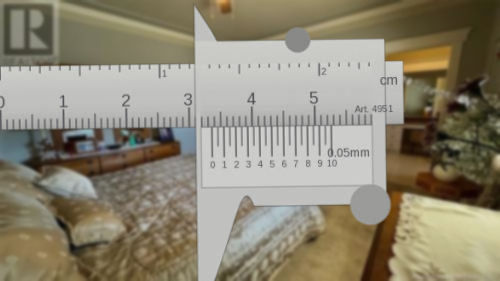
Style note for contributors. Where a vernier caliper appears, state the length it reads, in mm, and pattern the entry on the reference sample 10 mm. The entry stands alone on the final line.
33.6 mm
